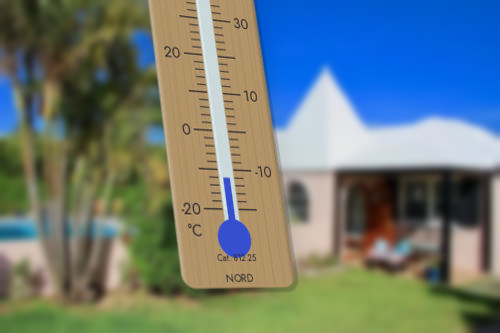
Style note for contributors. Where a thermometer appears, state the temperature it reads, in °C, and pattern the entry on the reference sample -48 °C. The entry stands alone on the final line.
-12 °C
